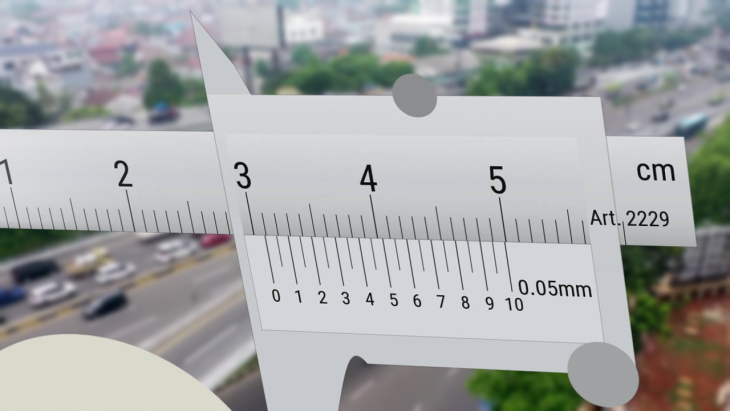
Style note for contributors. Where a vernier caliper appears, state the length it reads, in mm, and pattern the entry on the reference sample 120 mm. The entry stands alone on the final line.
30.9 mm
